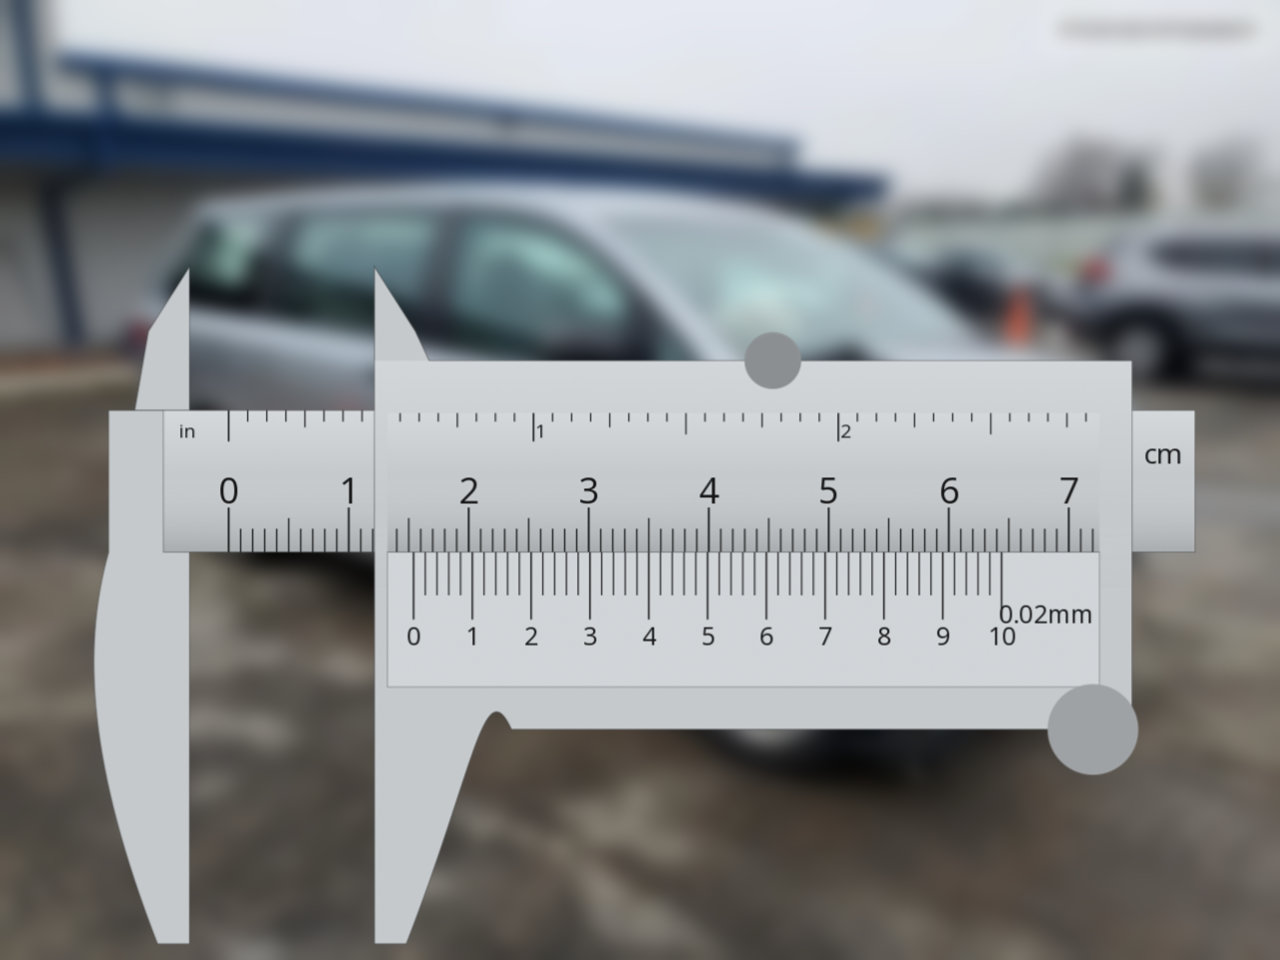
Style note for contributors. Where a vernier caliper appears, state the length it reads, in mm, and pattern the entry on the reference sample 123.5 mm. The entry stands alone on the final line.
15.4 mm
